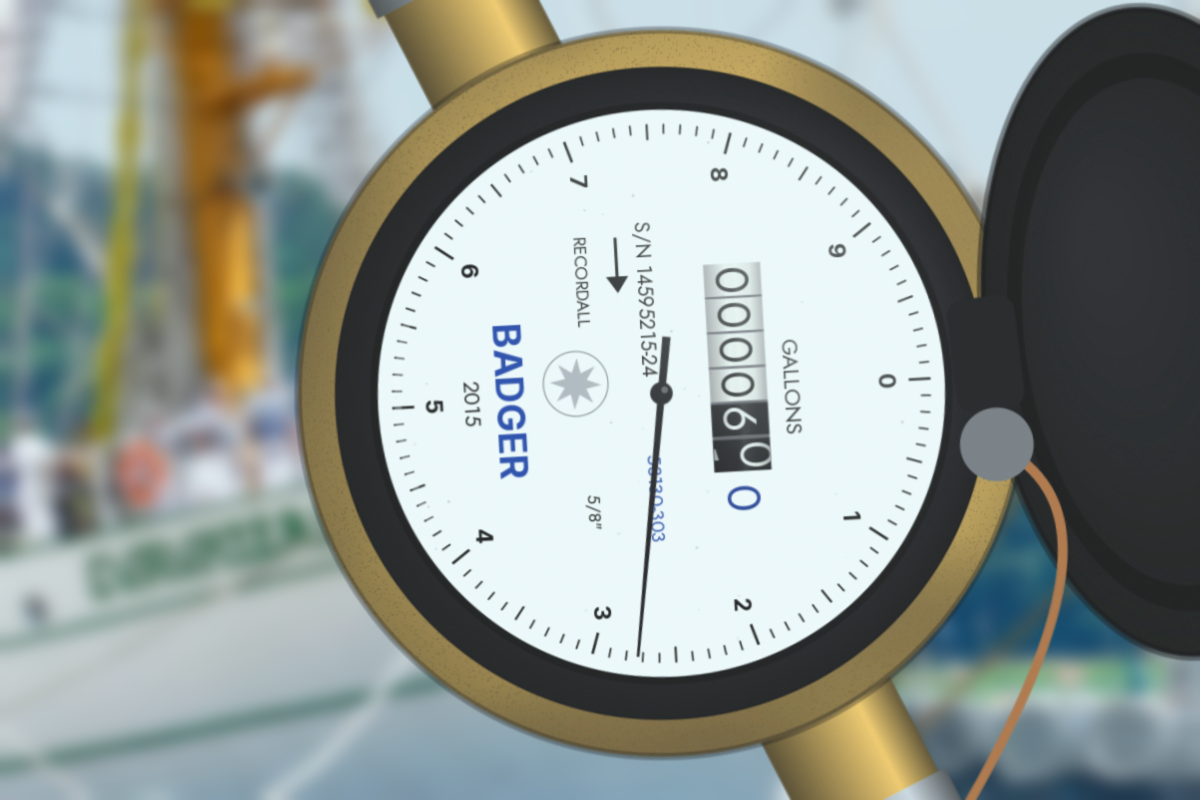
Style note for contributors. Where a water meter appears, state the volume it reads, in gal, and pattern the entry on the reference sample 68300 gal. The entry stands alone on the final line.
602.7 gal
